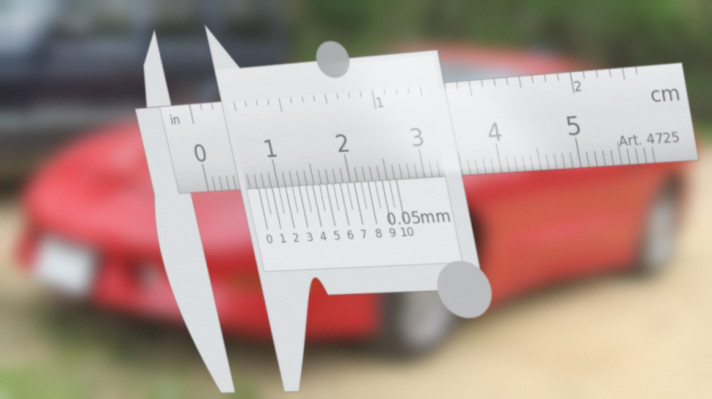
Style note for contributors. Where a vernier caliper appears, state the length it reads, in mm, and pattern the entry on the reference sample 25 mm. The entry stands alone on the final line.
7.2 mm
